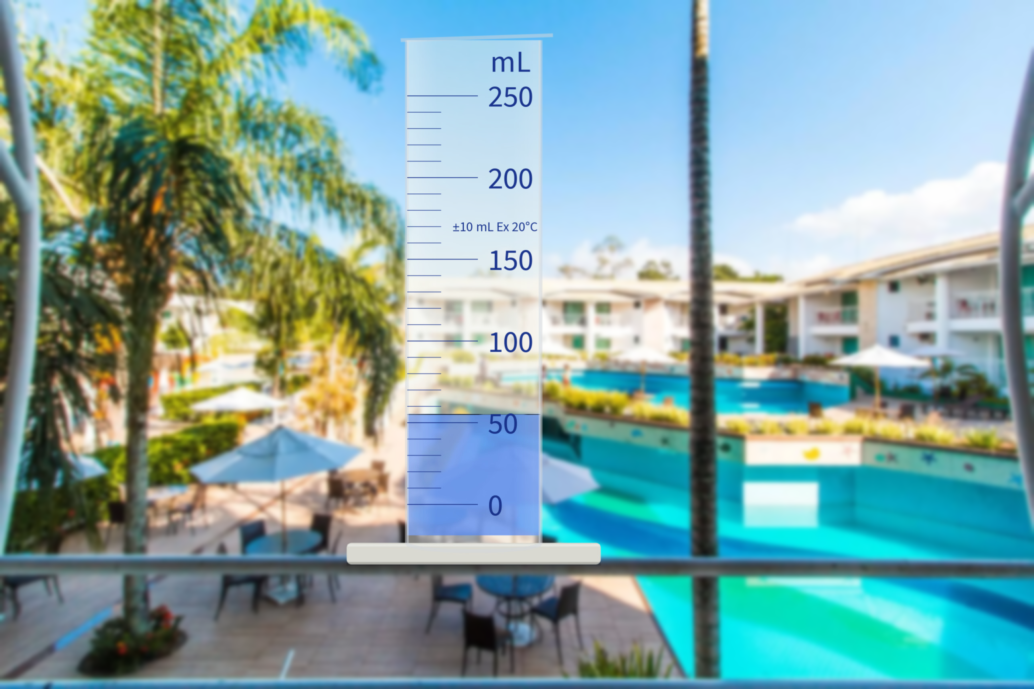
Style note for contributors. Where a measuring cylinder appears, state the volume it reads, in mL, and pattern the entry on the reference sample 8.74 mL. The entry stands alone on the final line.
55 mL
